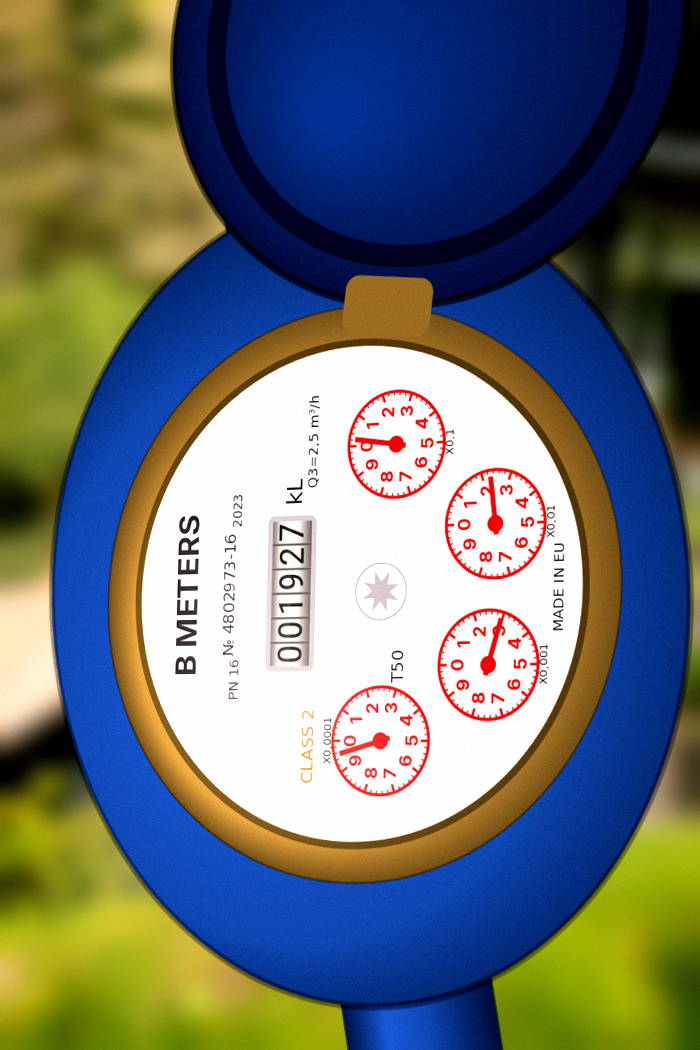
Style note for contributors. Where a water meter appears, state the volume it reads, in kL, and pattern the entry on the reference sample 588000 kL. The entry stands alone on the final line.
1927.0229 kL
